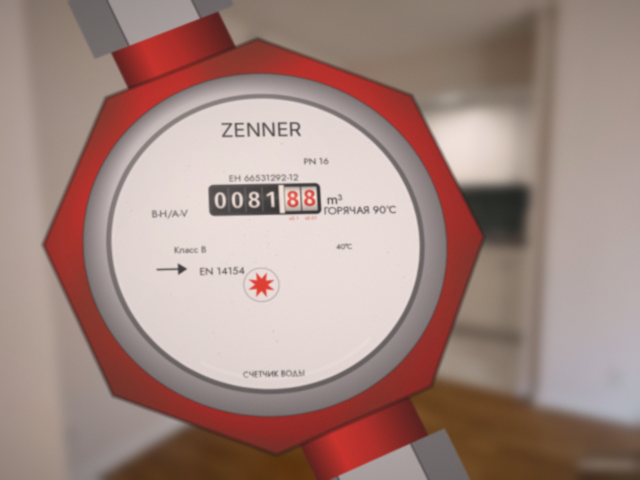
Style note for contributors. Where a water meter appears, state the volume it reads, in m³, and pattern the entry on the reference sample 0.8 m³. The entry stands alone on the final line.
81.88 m³
